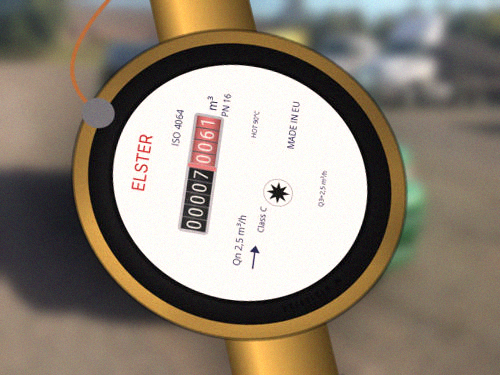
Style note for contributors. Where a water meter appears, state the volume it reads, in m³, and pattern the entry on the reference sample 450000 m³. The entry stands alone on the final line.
7.0061 m³
